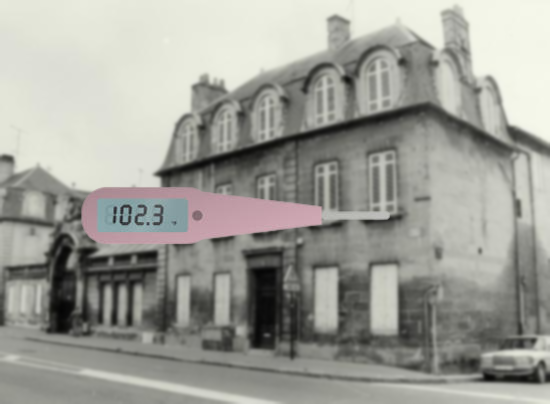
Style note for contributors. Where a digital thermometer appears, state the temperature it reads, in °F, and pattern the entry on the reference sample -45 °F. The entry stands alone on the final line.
102.3 °F
